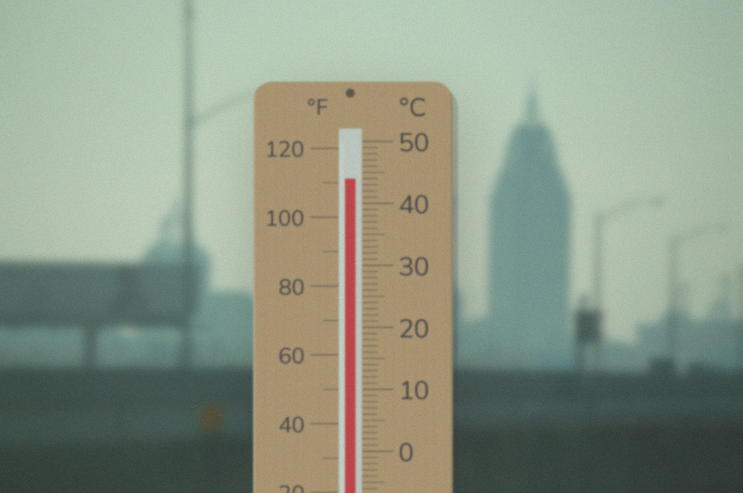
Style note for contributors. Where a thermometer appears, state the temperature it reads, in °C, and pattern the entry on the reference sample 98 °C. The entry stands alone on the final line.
44 °C
